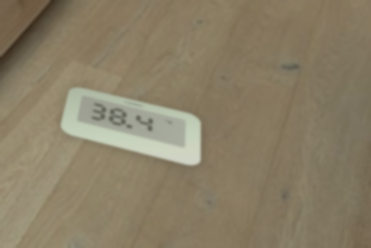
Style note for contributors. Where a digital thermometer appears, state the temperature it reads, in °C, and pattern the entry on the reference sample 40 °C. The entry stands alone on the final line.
38.4 °C
